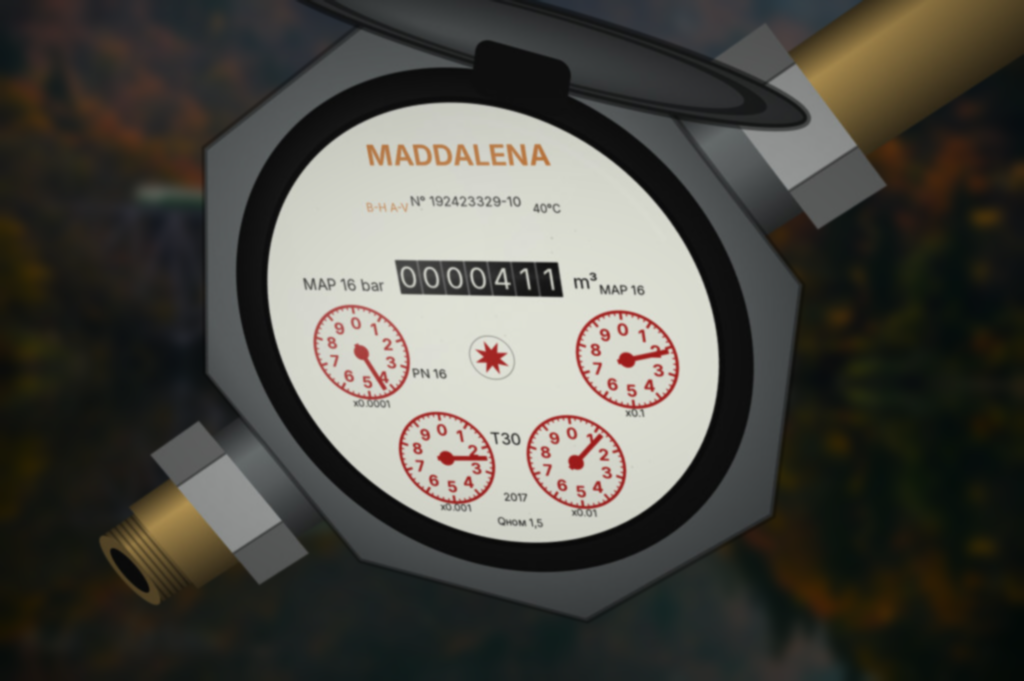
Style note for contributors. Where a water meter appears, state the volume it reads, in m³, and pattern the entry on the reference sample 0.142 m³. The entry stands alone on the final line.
411.2124 m³
